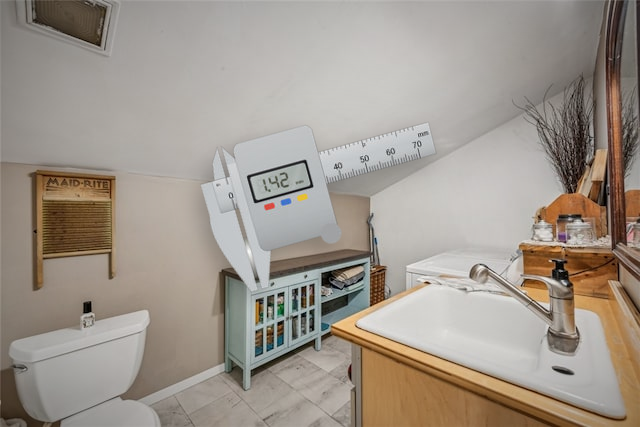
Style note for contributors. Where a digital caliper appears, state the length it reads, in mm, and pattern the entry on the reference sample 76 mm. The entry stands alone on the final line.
1.42 mm
